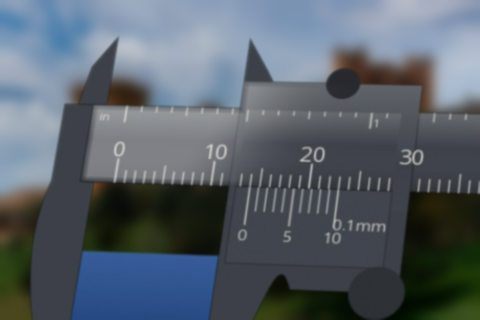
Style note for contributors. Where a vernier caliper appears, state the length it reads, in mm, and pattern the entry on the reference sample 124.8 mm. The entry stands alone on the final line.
14.0 mm
